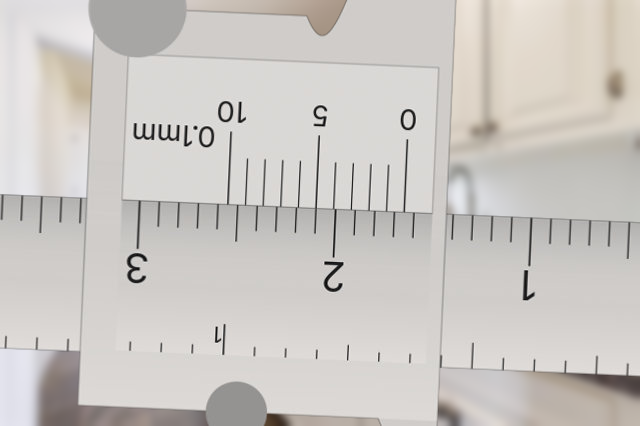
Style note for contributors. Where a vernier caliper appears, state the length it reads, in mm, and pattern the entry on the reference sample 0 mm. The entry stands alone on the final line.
16.5 mm
